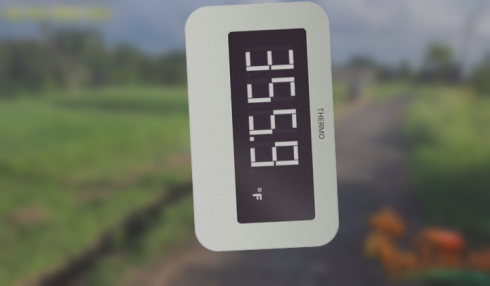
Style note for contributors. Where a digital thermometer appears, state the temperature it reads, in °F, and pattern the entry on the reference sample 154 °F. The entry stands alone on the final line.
355.9 °F
